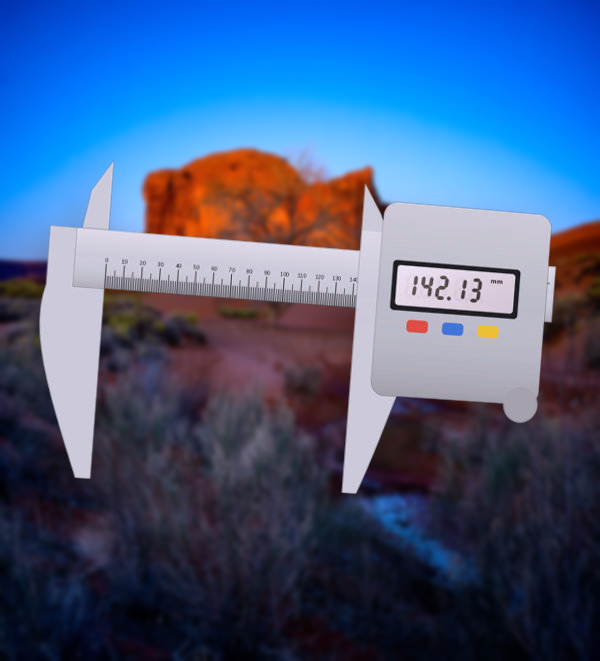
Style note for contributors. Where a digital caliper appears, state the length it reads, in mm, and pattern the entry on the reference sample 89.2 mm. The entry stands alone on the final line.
142.13 mm
